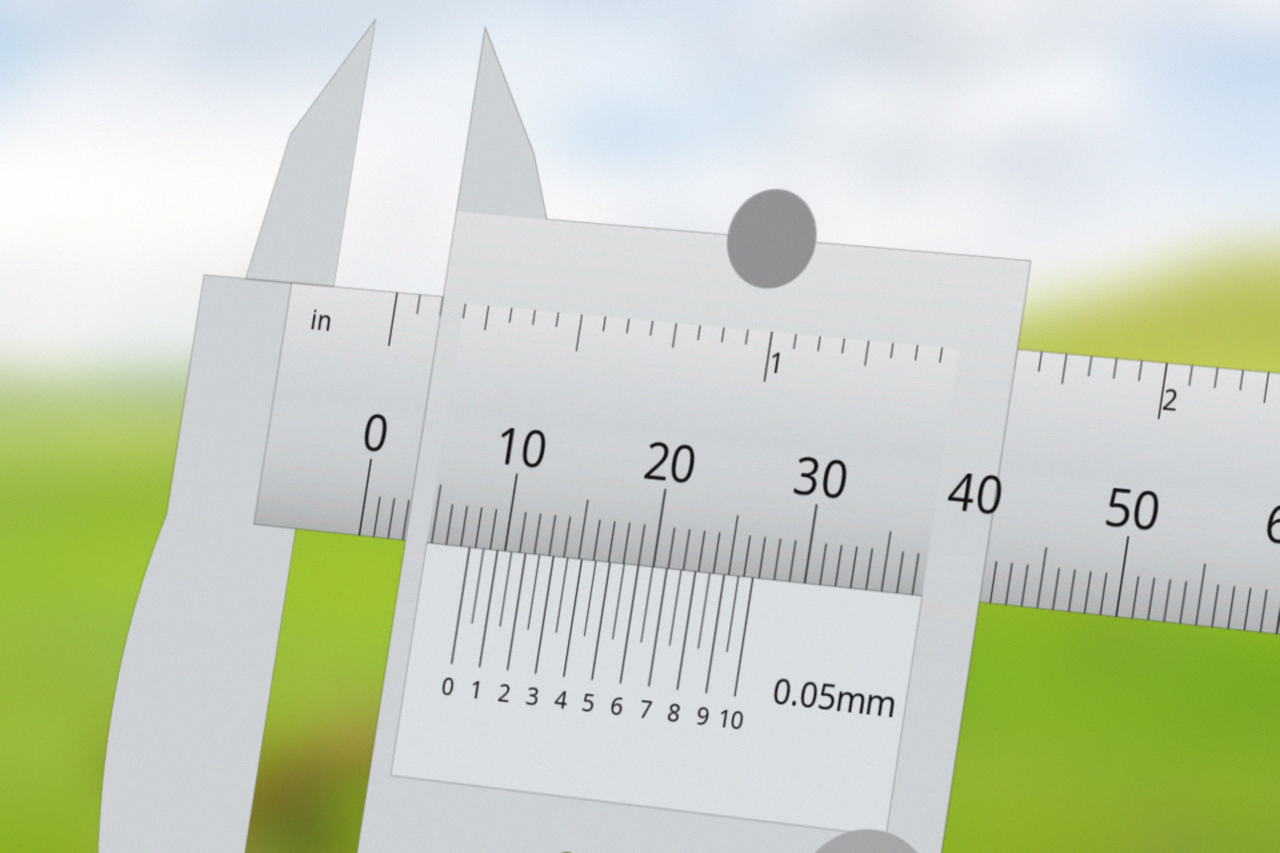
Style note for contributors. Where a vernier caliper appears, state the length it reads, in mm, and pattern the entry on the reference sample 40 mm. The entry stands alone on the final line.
7.6 mm
